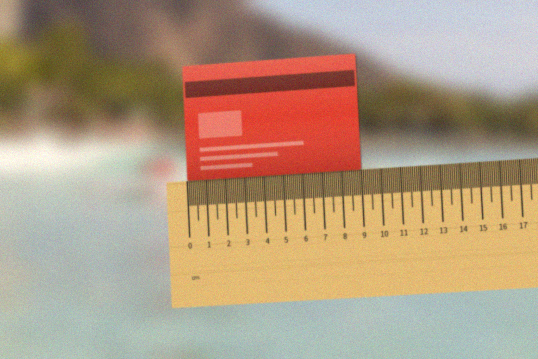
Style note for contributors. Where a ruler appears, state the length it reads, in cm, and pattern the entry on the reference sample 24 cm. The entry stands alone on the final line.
9 cm
